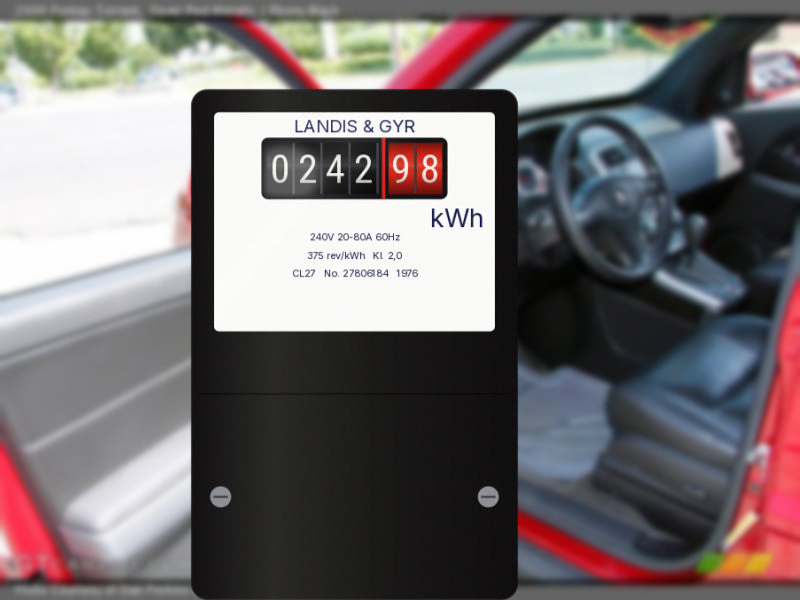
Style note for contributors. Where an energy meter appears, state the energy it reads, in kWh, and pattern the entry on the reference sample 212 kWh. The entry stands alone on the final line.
242.98 kWh
